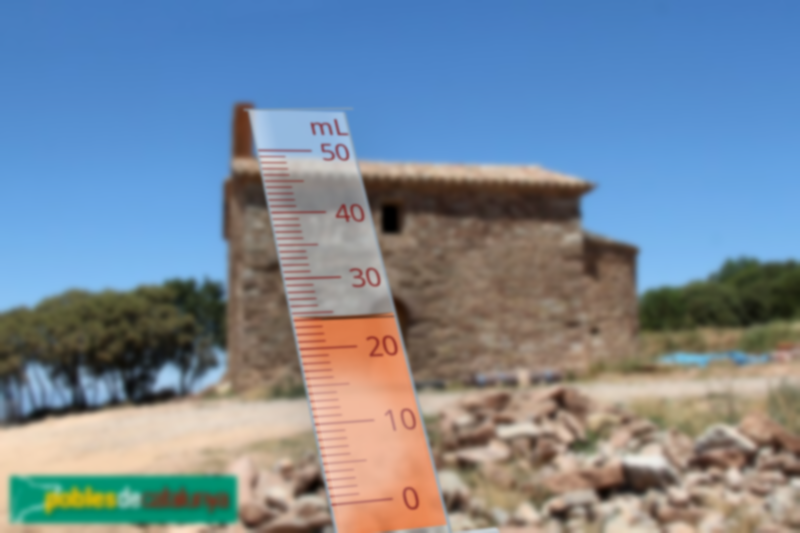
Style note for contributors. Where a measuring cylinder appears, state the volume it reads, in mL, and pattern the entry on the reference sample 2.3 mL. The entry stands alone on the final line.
24 mL
